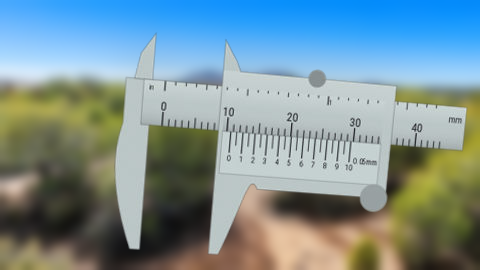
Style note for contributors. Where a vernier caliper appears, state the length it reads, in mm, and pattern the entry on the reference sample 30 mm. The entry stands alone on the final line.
10.6 mm
